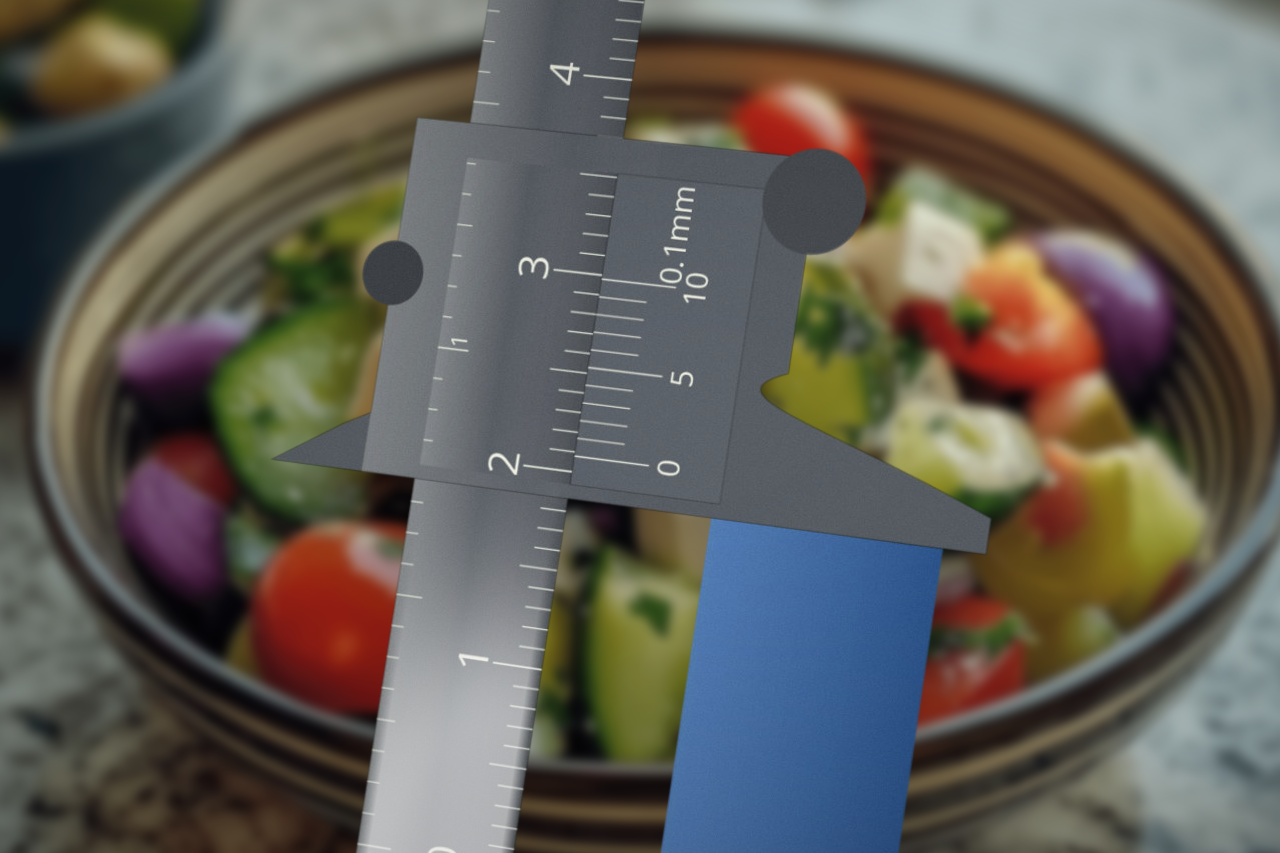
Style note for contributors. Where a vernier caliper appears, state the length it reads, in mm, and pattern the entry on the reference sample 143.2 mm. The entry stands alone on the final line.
20.8 mm
